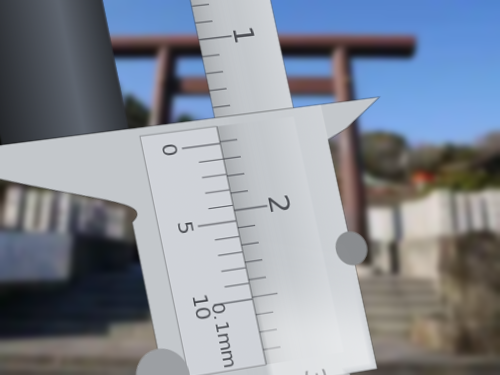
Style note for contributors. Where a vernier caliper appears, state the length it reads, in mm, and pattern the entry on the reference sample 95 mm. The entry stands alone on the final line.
16.1 mm
